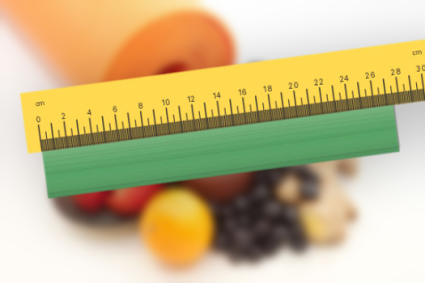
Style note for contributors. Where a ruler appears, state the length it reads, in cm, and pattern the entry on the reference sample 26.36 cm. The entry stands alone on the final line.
27.5 cm
